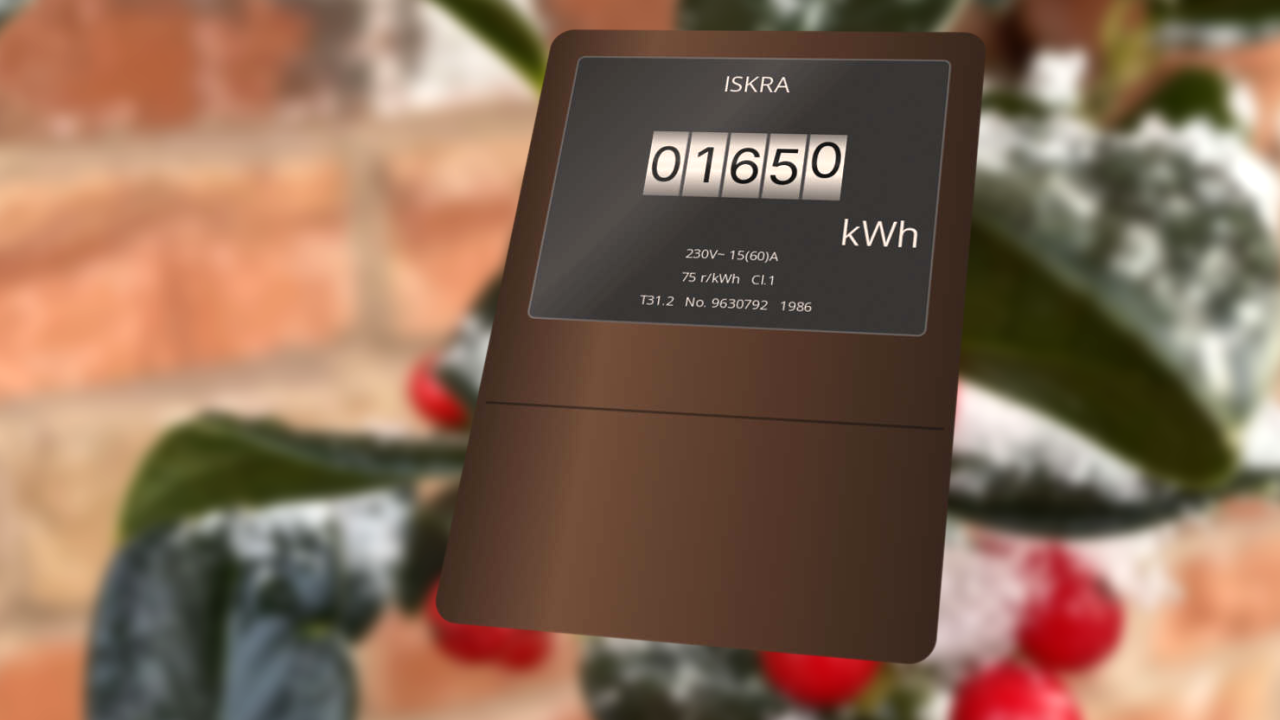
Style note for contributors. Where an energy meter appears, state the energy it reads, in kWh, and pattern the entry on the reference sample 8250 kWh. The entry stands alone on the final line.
1650 kWh
